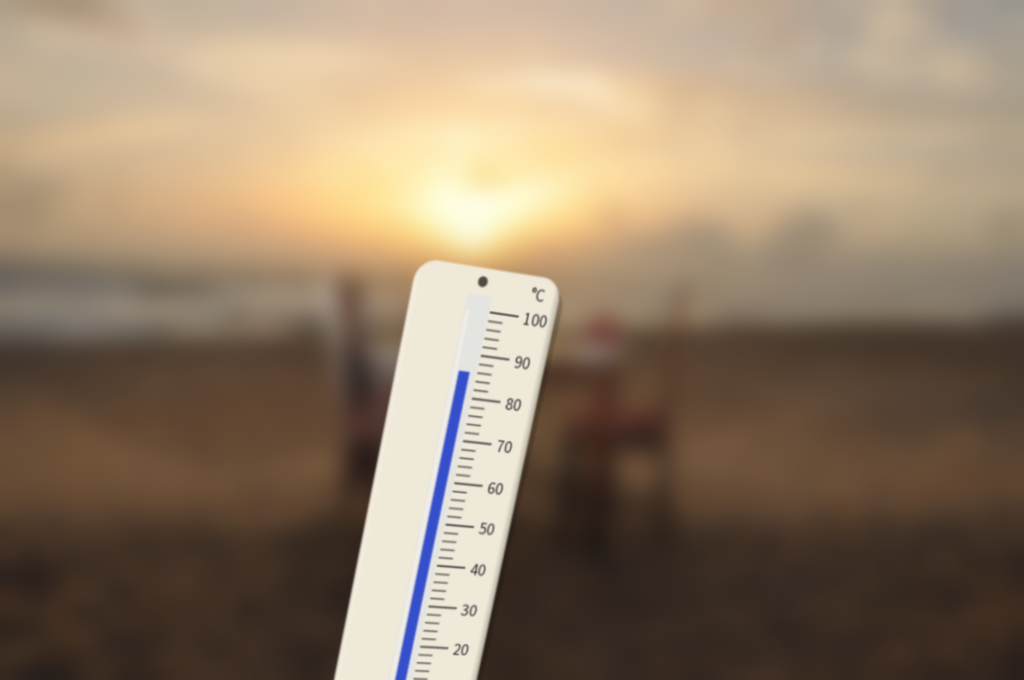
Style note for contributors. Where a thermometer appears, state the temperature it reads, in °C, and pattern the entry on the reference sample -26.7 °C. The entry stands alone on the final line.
86 °C
